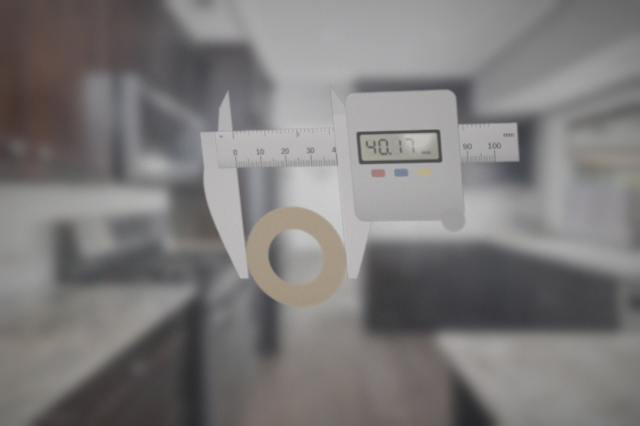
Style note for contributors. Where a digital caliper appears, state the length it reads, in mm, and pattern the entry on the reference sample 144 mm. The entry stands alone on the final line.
40.17 mm
